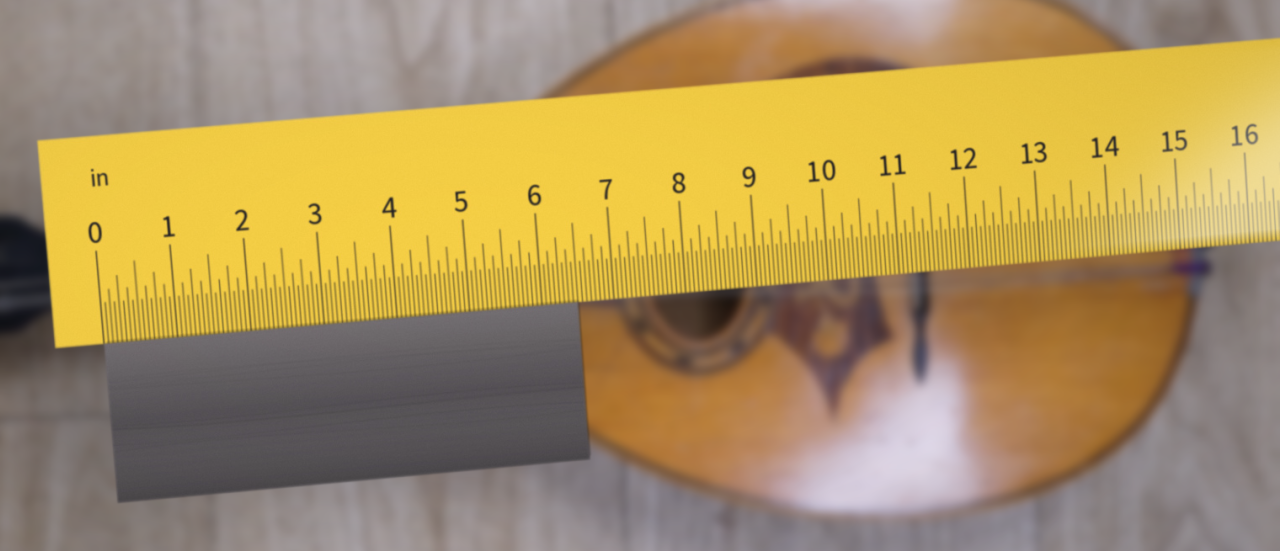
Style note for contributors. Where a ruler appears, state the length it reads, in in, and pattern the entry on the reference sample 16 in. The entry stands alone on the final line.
6.5 in
